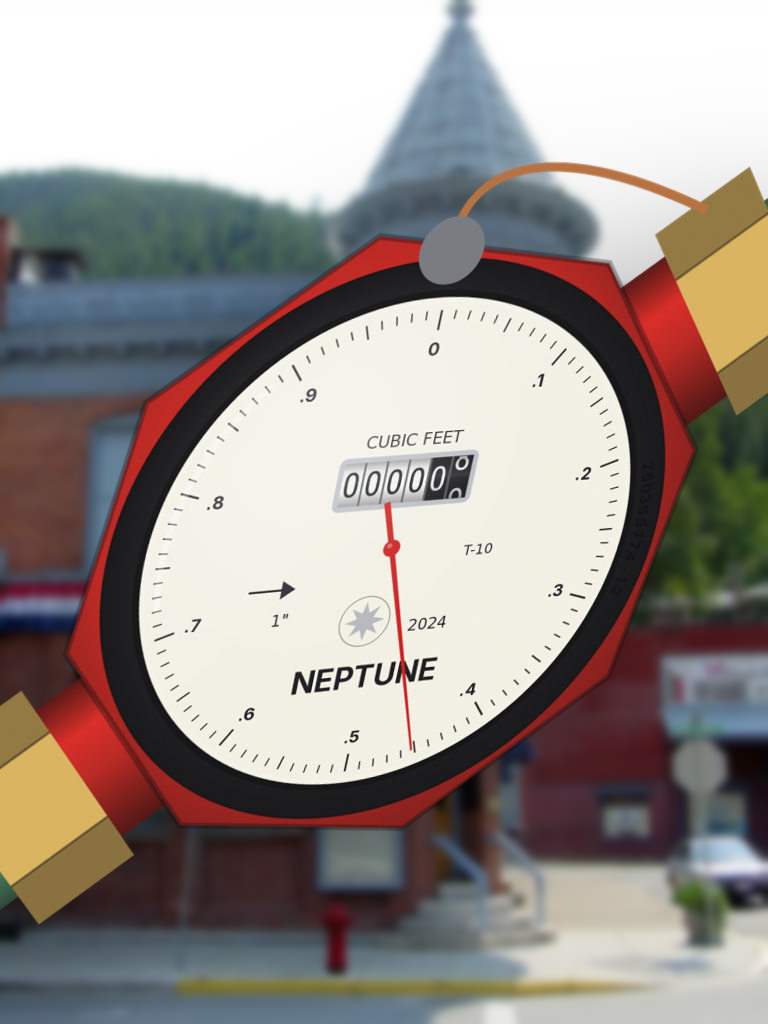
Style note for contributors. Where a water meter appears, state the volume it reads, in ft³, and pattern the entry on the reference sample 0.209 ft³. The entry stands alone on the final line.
8.45 ft³
